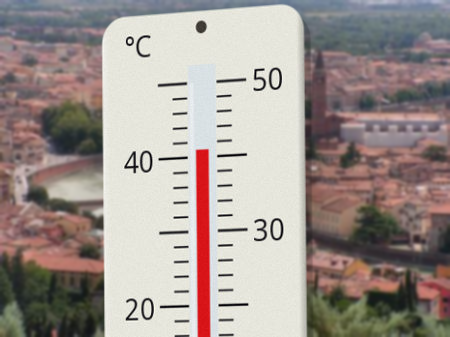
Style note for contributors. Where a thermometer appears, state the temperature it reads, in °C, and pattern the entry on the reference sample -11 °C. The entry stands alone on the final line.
41 °C
